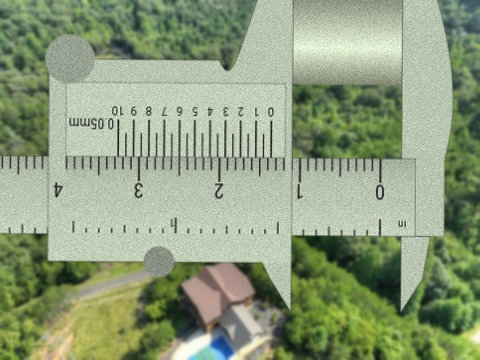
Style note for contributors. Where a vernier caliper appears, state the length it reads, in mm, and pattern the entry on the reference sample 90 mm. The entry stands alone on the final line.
13.6 mm
